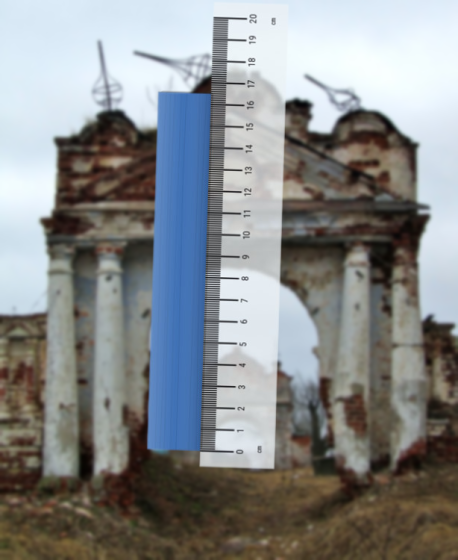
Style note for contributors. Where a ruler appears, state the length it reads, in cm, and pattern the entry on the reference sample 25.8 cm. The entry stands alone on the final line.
16.5 cm
